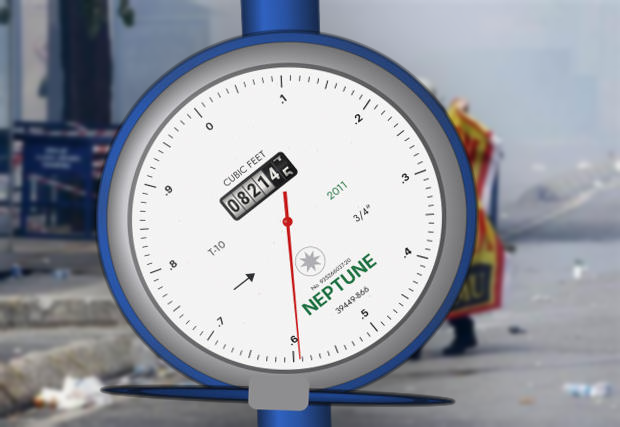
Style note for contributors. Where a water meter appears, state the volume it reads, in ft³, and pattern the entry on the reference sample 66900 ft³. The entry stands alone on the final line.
82144.59 ft³
